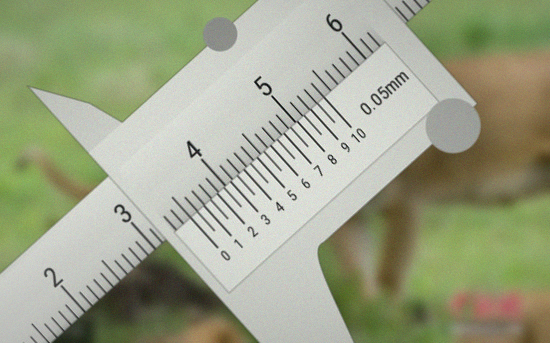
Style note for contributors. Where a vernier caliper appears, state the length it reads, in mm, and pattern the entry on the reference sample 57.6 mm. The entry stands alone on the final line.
35.0 mm
